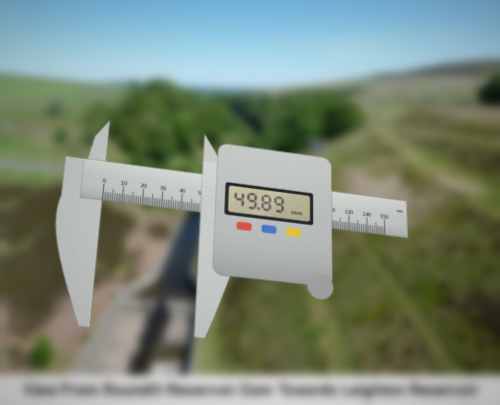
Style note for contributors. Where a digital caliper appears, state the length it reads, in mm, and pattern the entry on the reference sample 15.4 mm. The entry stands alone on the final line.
49.89 mm
